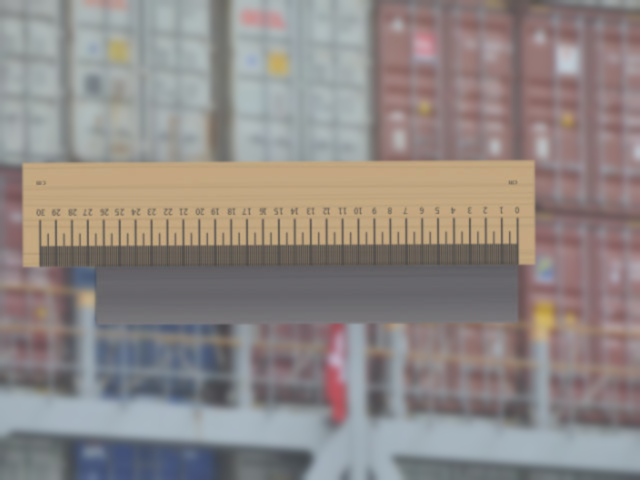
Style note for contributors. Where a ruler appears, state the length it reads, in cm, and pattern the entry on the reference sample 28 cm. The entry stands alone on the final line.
26.5 cm
